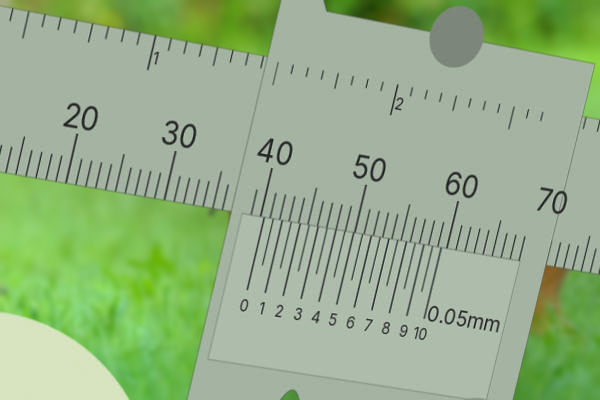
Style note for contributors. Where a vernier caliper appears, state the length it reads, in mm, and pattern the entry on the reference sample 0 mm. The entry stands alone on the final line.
40.4 mm
